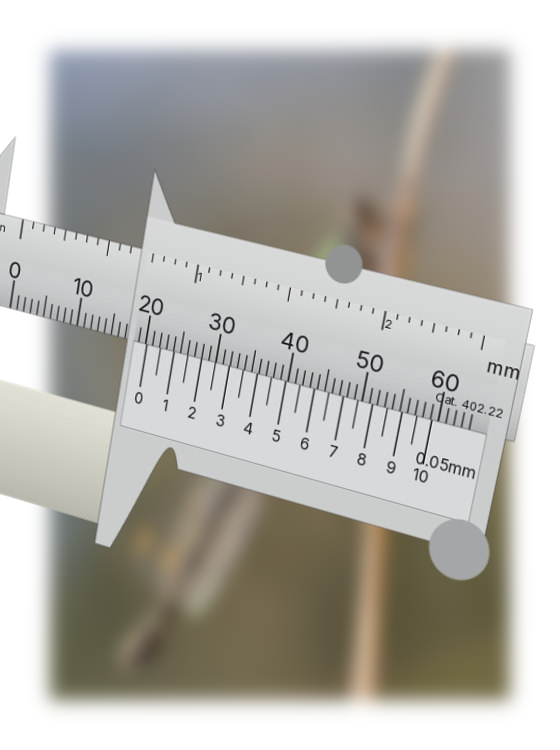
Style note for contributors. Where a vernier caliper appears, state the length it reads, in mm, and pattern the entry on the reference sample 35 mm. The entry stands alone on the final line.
20.2 mm
